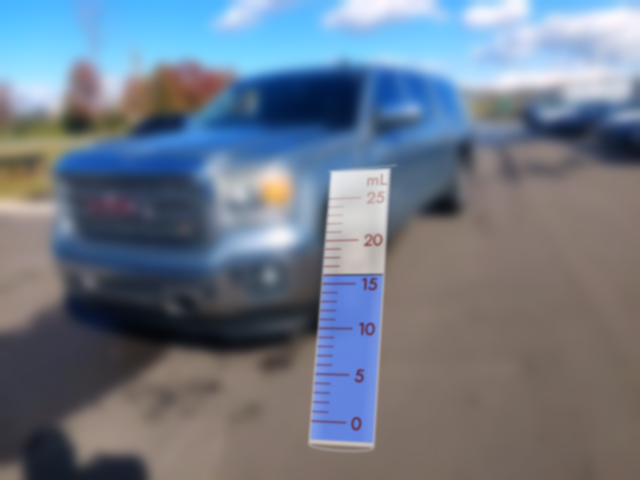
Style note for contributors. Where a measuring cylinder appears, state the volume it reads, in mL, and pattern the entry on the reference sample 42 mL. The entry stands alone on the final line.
16 mL
